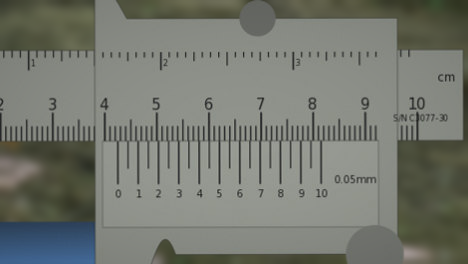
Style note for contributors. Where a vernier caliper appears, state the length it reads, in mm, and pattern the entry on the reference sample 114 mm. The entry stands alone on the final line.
42.5 mm
